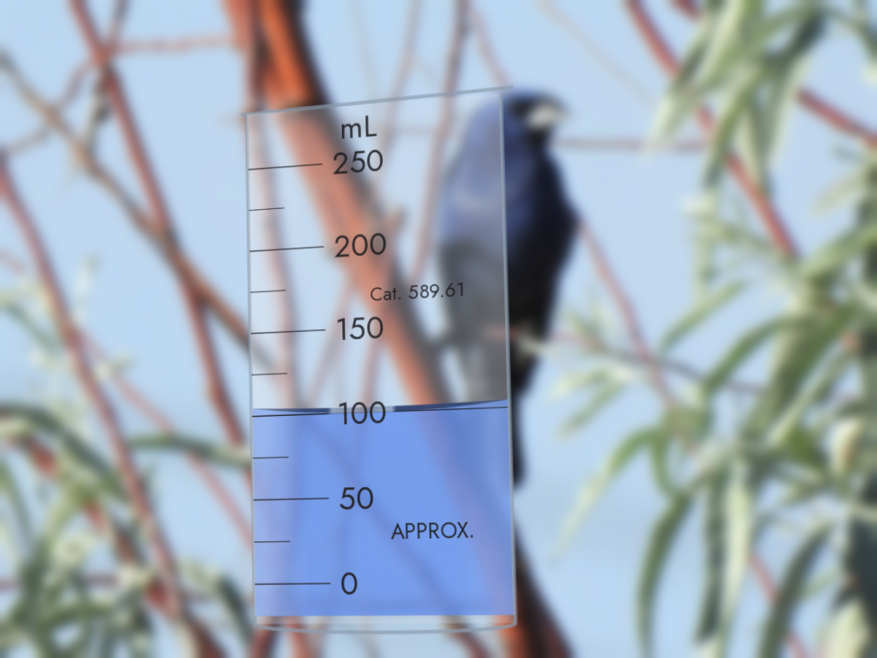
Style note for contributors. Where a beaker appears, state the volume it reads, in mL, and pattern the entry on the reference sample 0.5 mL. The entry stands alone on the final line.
100 mL
